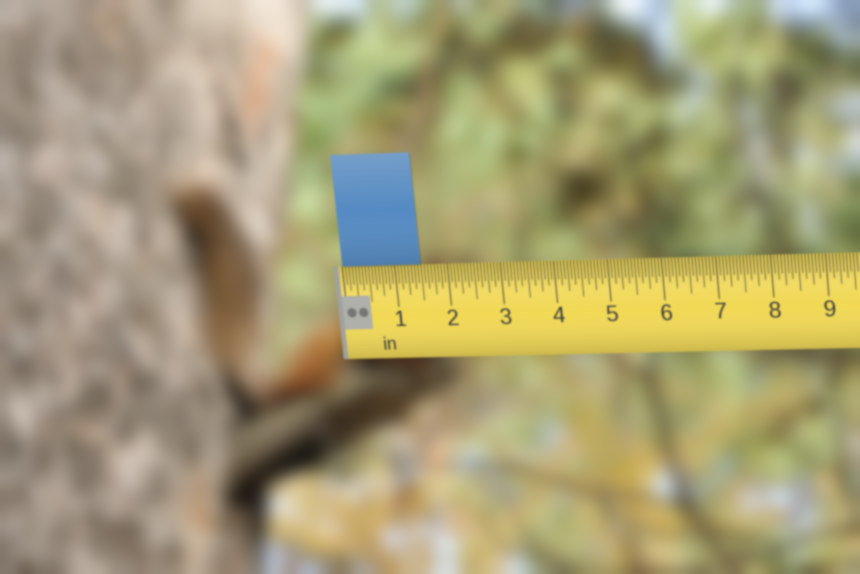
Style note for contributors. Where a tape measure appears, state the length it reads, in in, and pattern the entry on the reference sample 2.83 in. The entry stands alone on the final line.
1.5 in
